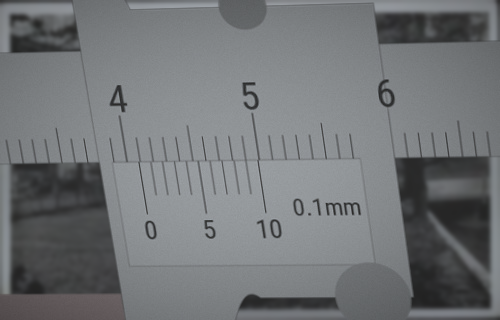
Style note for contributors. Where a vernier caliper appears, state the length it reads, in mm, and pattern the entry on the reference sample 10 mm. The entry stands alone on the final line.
40.9 mm
